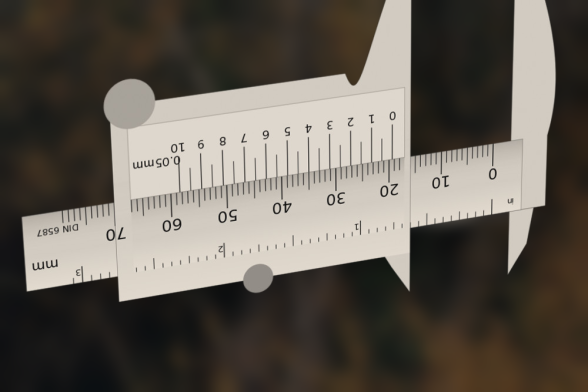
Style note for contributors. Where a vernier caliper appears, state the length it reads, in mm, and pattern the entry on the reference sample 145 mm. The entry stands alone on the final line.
19.4 mm
